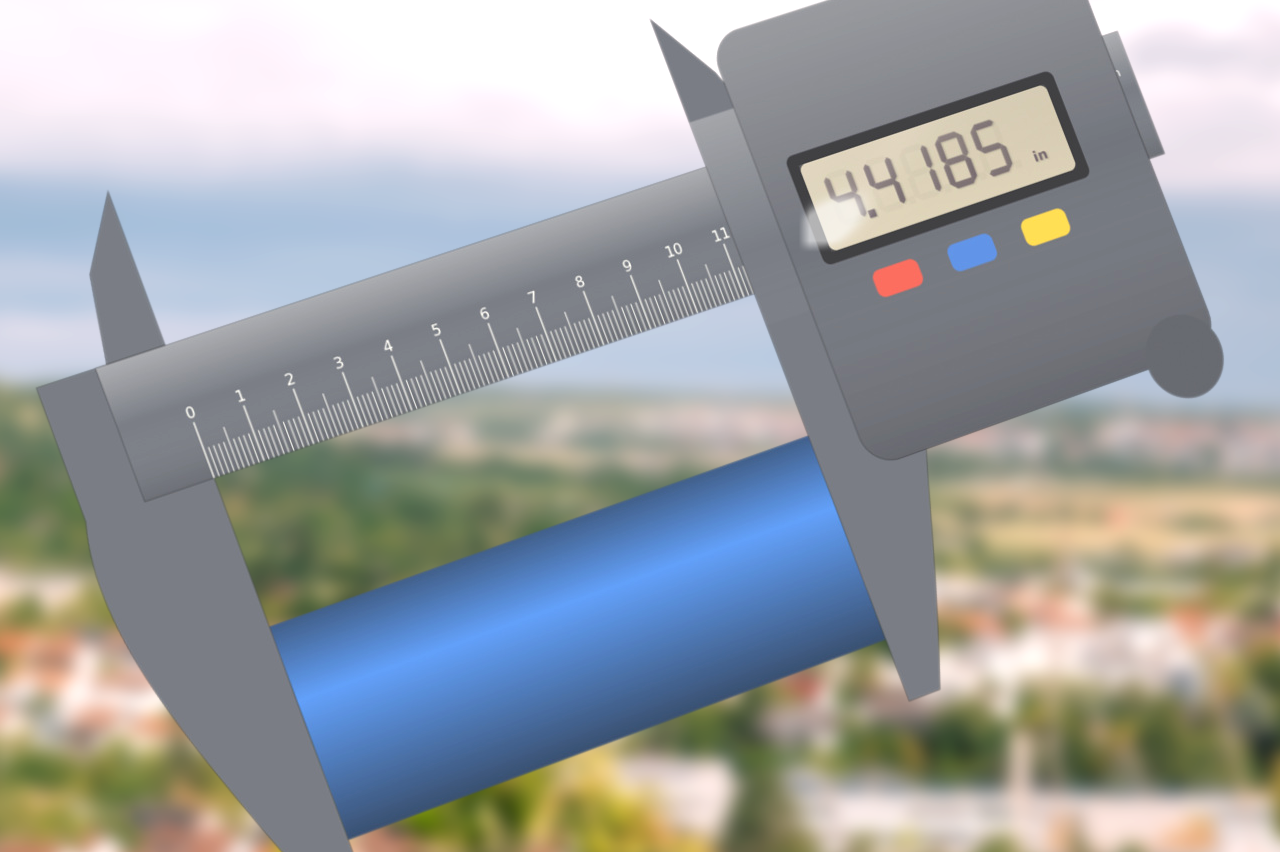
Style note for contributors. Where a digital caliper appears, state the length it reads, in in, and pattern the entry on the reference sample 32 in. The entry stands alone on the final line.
4.4185 in
